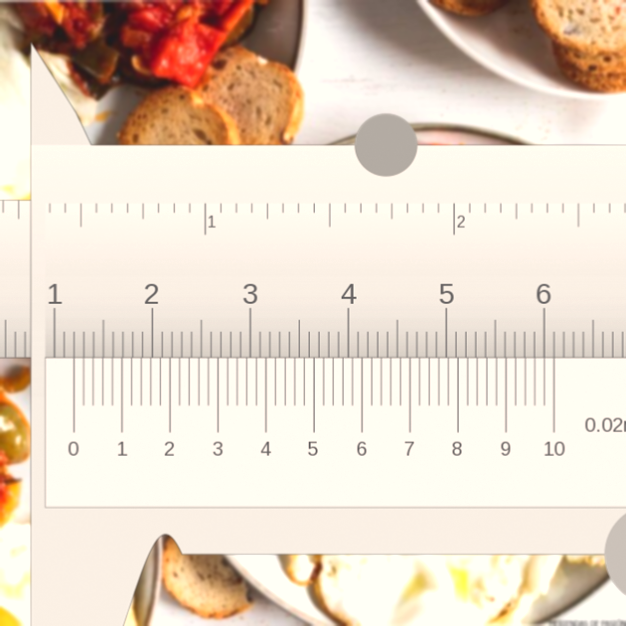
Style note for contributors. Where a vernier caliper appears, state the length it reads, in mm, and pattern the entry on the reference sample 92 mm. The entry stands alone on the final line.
12.0 mm
